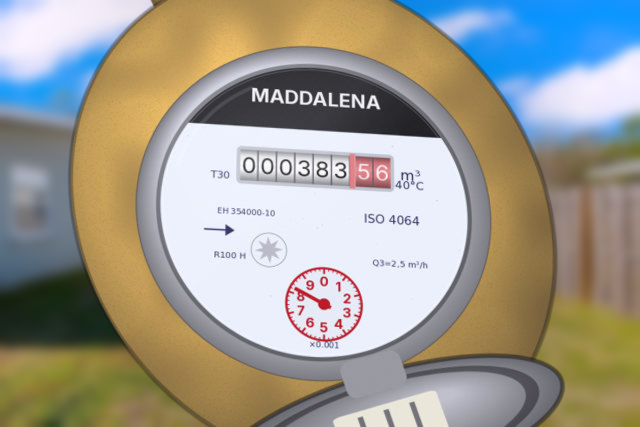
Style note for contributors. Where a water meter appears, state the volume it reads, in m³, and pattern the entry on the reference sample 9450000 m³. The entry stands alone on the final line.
383.568 m³
